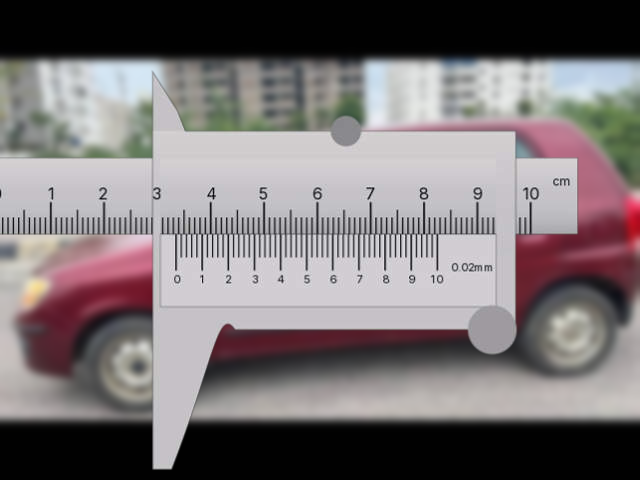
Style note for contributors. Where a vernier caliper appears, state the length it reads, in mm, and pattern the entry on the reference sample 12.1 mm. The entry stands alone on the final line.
33.5 mm
